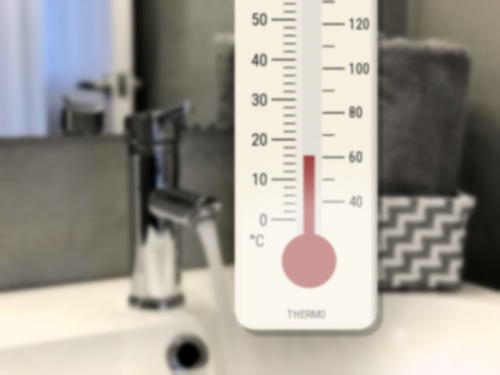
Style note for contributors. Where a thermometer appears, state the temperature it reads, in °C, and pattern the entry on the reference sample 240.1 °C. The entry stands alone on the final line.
16 °C
